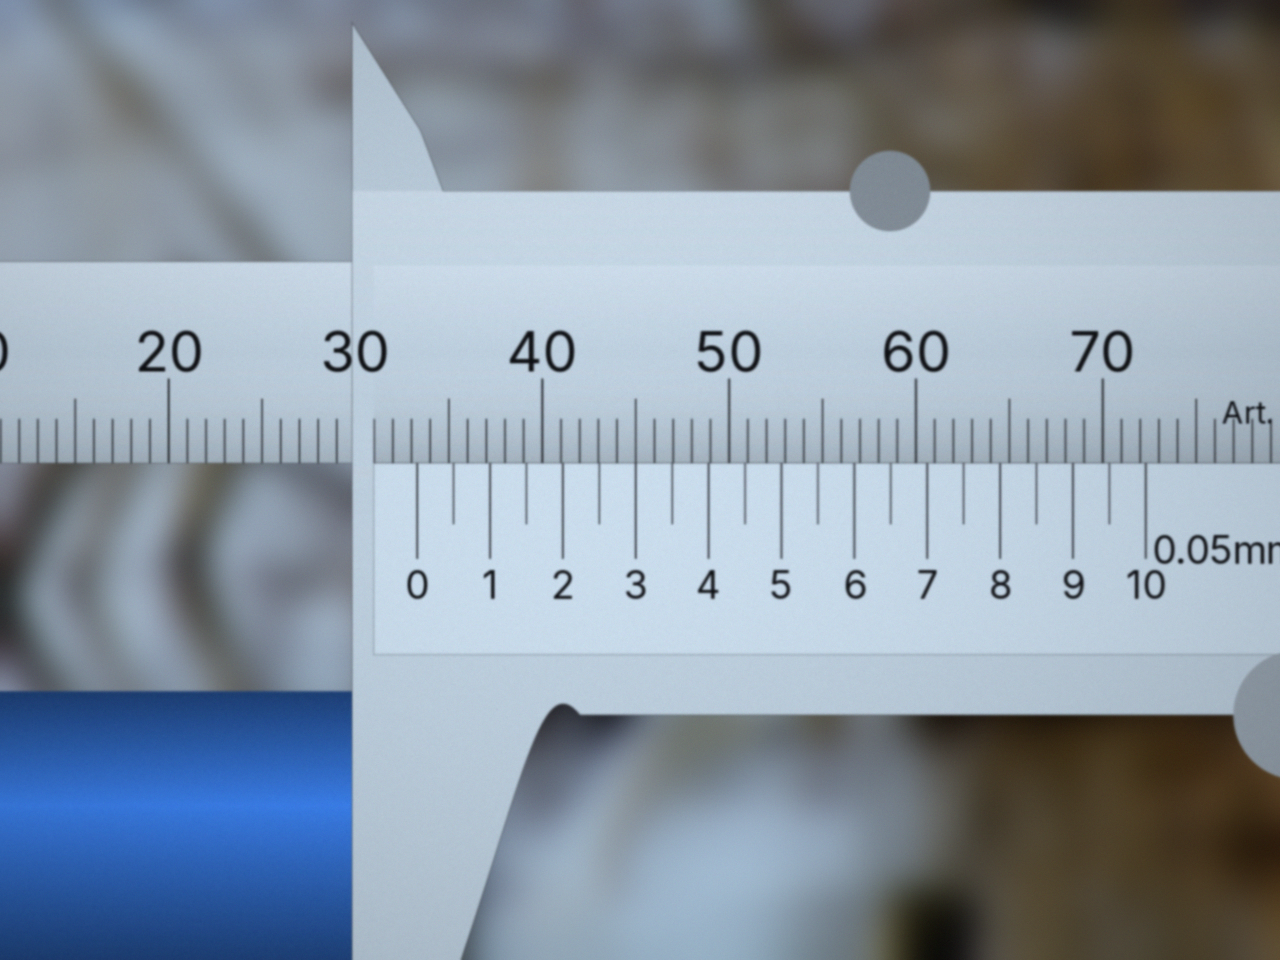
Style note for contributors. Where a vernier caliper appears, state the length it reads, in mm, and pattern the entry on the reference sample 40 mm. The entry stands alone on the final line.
33.3 mm
